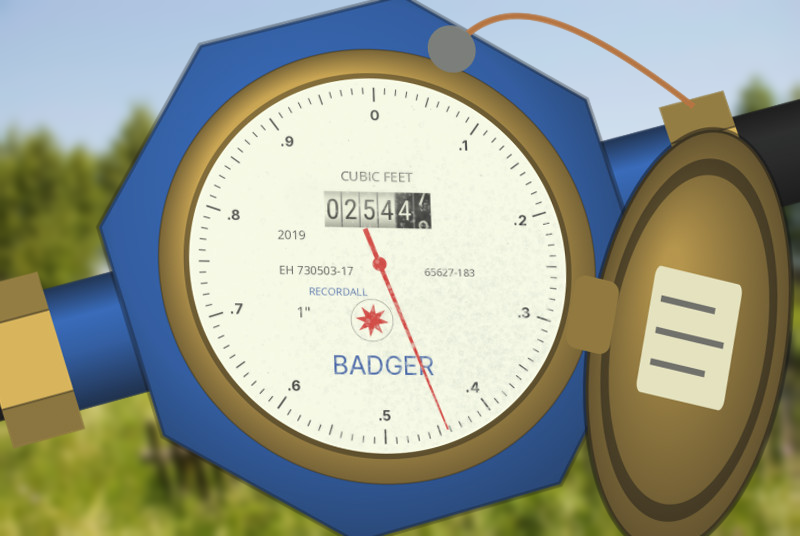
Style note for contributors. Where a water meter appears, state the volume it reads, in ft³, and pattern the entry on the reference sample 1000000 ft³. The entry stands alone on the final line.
25447.44 ft³
